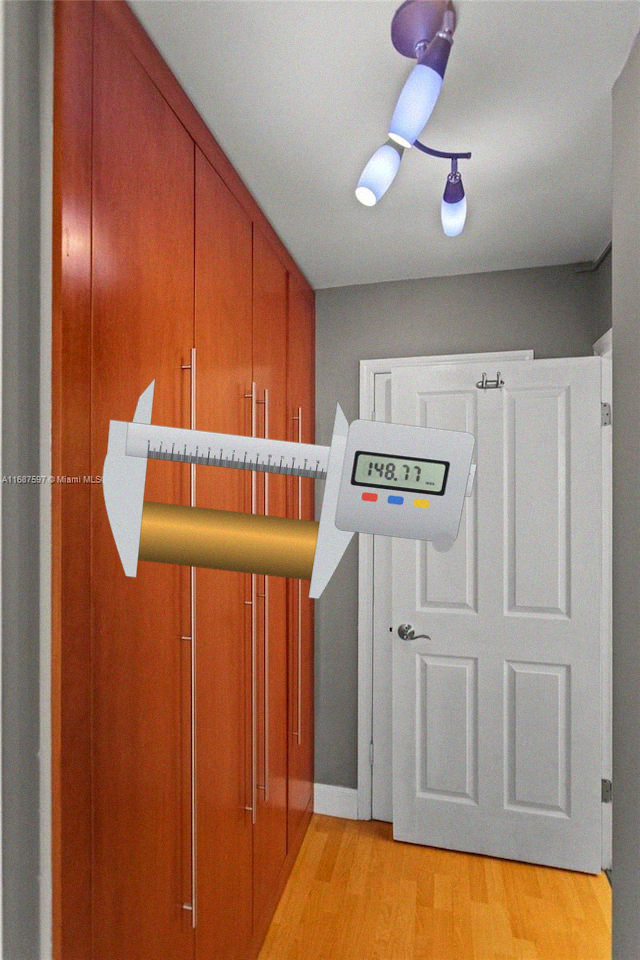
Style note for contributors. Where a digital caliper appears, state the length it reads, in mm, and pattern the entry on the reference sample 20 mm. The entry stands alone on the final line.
148.77 mm
